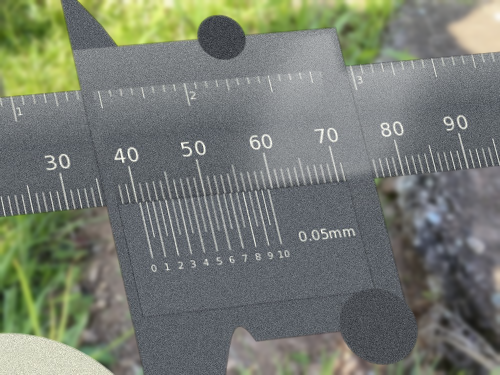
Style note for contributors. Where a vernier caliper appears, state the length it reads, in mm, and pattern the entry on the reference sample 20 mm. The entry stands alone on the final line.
40.4 mm
